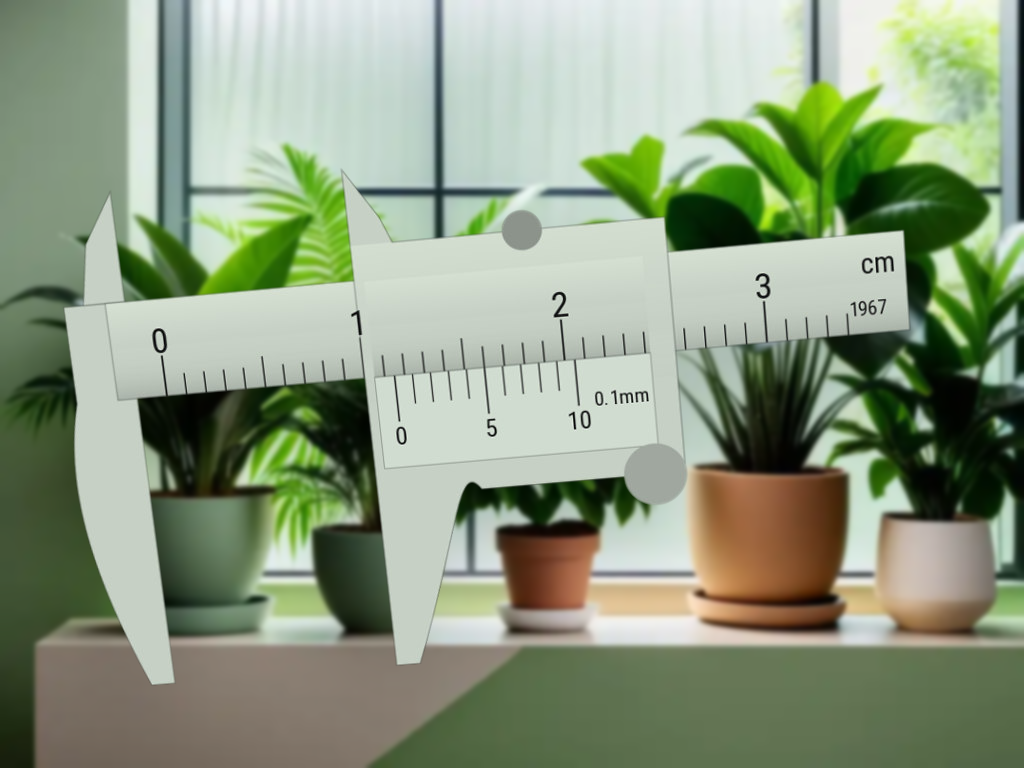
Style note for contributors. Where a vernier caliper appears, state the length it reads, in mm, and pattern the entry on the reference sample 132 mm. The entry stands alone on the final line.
11.5 mm
